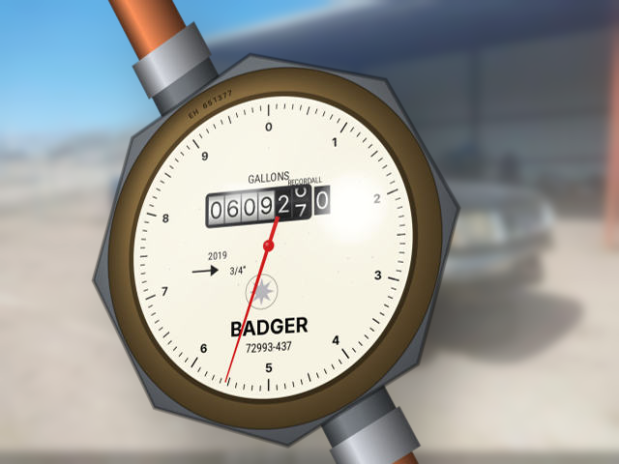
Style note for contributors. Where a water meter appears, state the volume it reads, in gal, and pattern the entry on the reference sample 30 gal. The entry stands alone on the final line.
609265.5 gal
